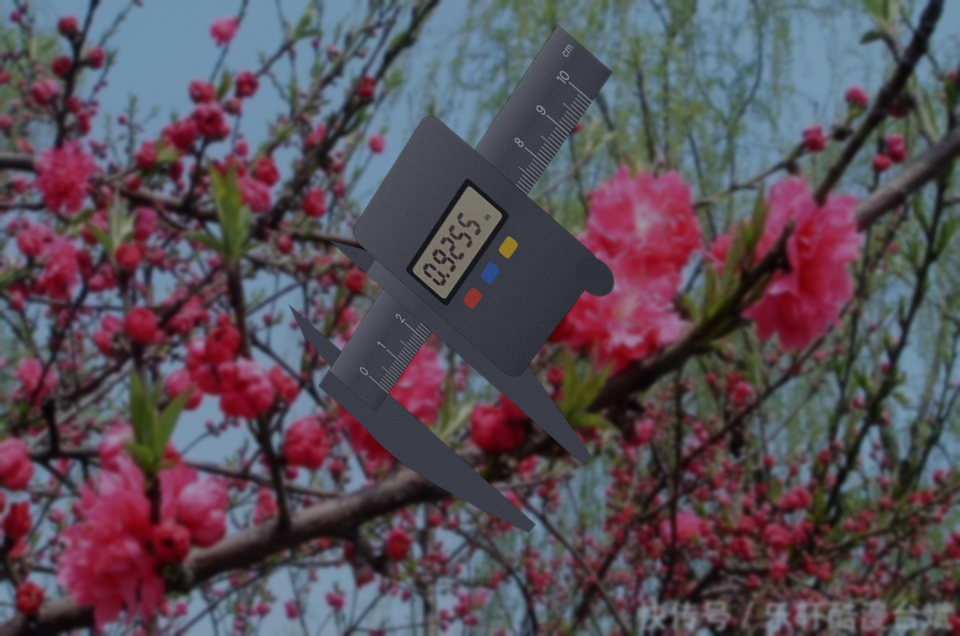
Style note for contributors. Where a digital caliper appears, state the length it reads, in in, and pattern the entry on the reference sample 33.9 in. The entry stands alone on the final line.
0.9255 in
